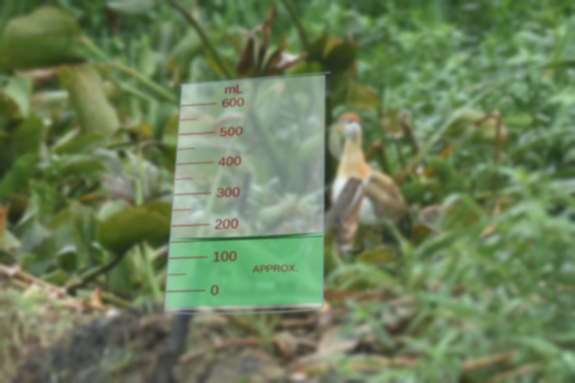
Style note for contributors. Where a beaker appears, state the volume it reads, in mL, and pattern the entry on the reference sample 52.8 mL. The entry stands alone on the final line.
150 mL
